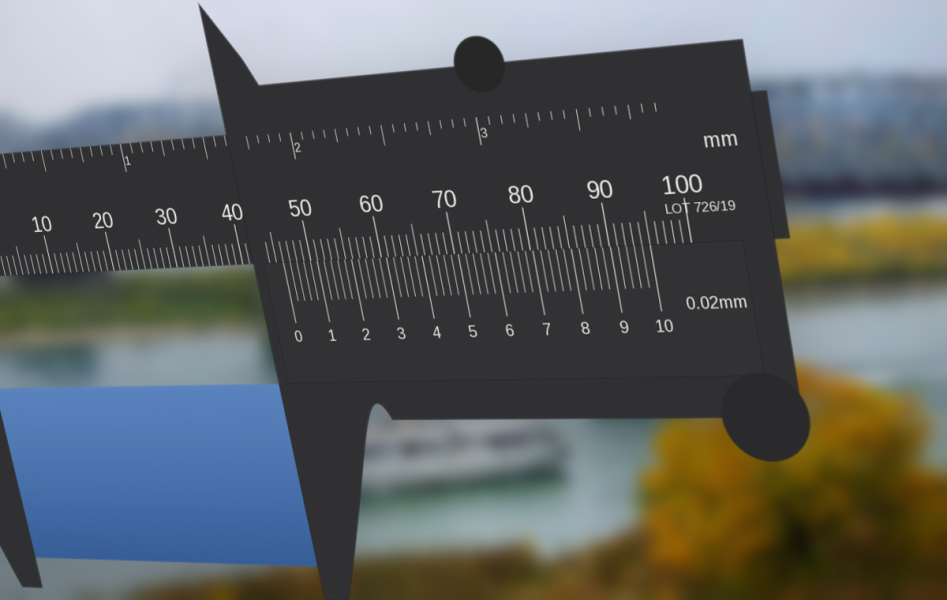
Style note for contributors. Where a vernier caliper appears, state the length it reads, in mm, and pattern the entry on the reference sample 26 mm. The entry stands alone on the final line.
46.0 mm
